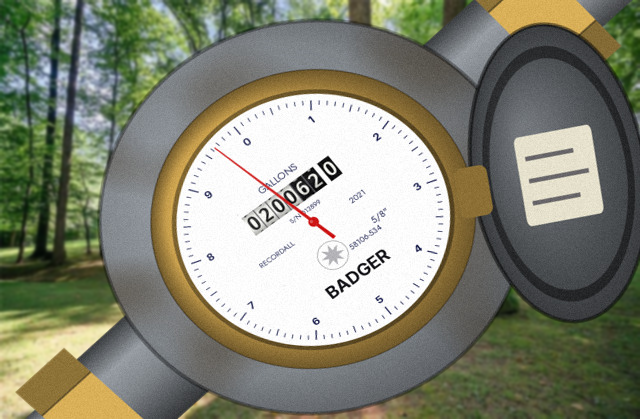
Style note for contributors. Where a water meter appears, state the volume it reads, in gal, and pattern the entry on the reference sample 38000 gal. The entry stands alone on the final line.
200619.6 gal
